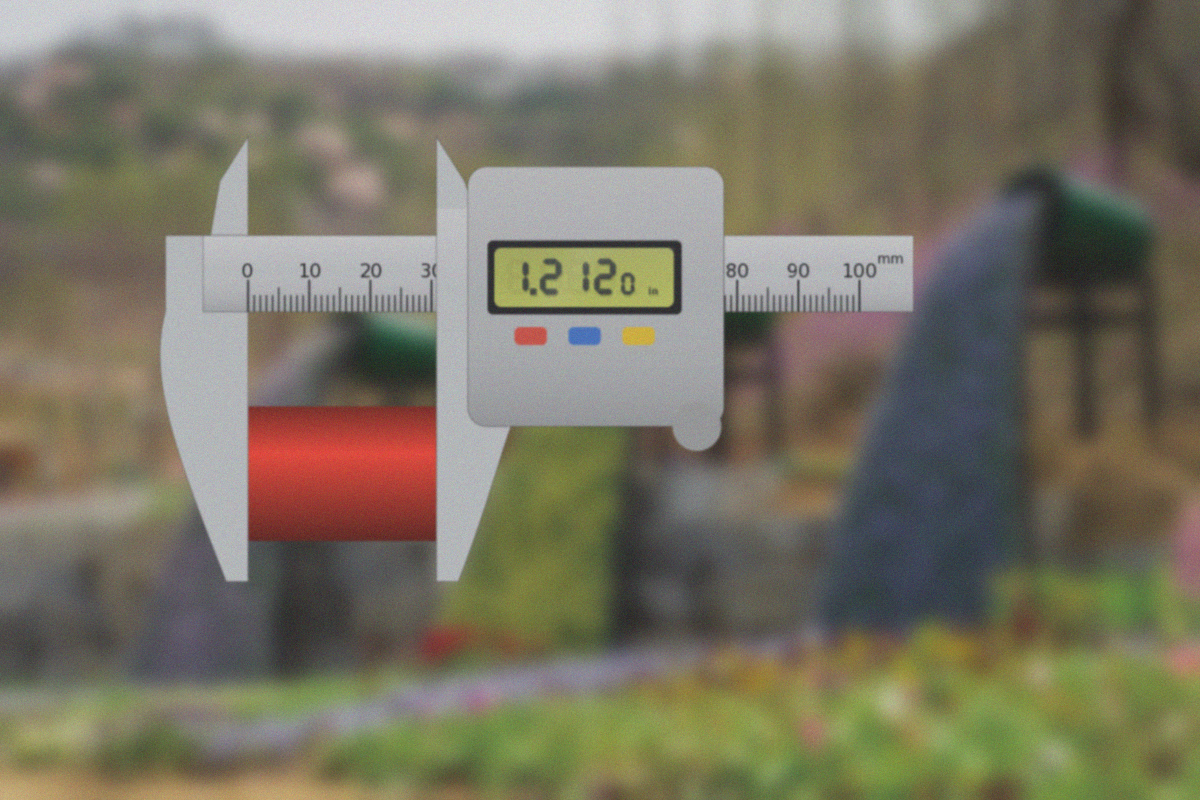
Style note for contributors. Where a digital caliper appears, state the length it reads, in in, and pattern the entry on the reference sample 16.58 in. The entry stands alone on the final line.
1.2120 in
